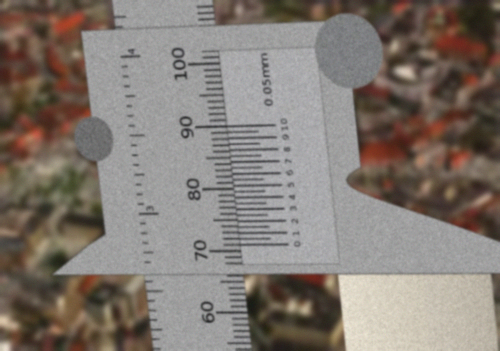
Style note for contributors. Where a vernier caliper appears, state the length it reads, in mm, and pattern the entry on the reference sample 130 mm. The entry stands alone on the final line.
71.0 mm
